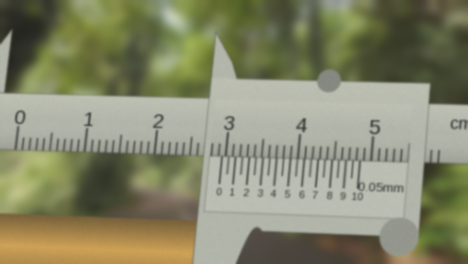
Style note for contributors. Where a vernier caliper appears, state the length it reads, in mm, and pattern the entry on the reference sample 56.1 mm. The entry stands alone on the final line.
29.5 mm
